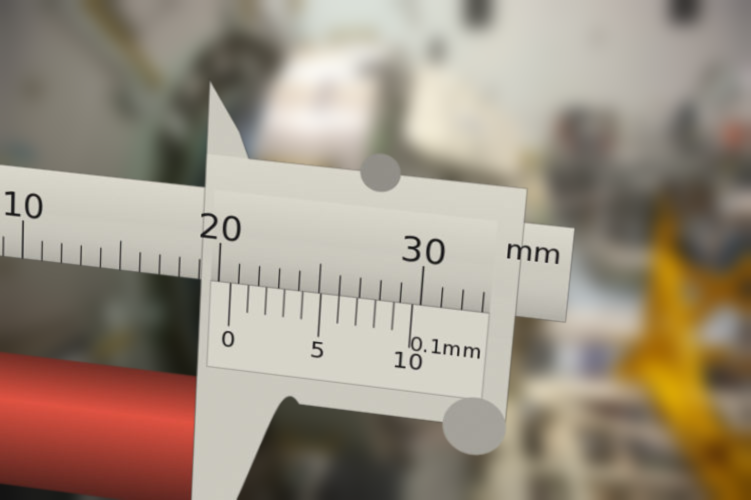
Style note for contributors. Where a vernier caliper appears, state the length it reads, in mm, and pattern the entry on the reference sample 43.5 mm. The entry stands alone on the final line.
20.6 mm
